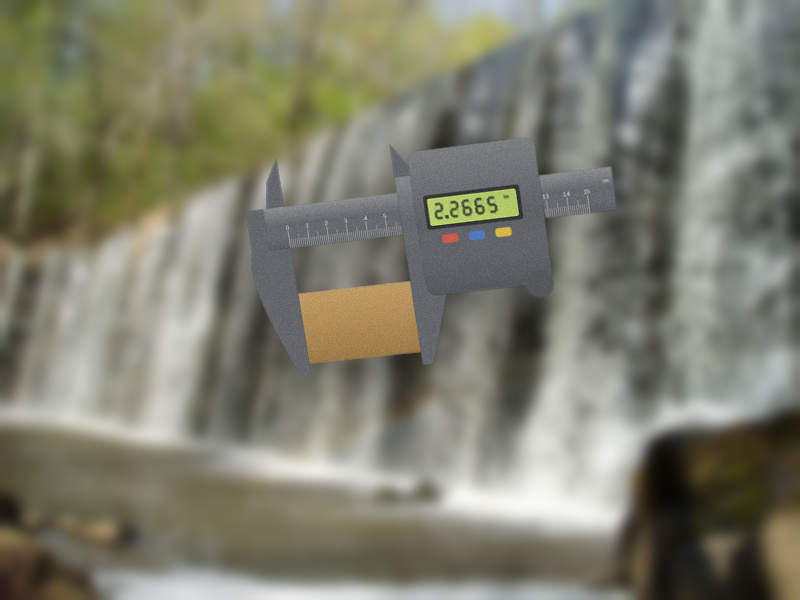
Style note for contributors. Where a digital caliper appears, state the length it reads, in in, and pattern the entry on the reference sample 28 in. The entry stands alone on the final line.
2.2665 in
